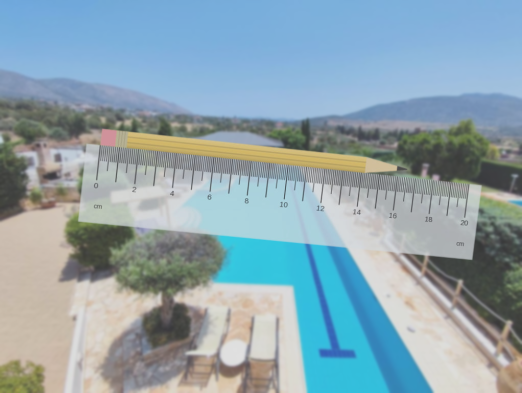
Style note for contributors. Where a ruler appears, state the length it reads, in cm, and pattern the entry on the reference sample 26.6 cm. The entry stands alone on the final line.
16.5 cm
